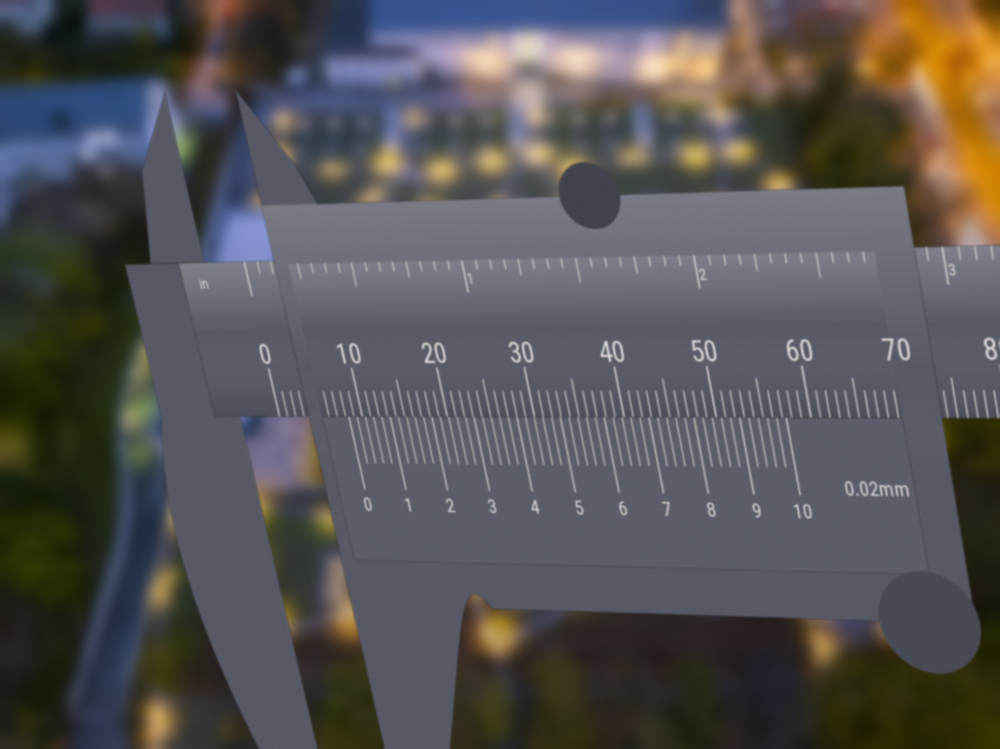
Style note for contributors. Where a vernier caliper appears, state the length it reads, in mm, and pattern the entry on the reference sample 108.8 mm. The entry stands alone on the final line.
8.4 mm
